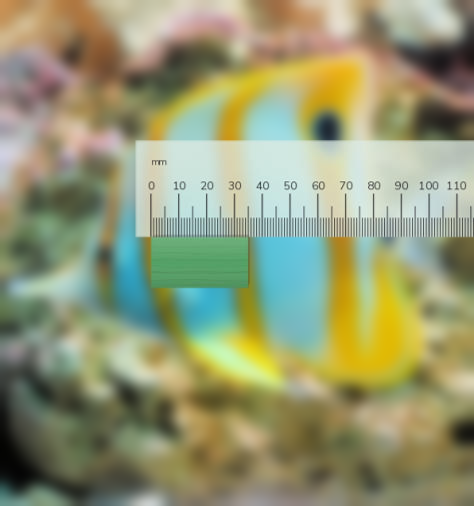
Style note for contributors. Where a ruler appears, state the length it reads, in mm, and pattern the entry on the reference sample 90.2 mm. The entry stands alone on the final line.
35 mm
